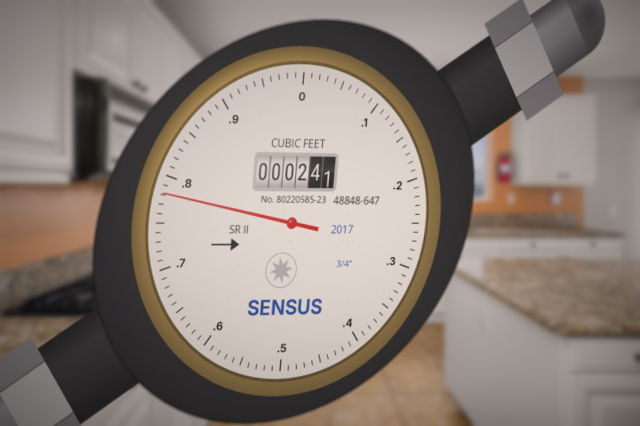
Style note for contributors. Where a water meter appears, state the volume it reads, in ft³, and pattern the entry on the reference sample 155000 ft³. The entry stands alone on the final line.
240.78 ft³
